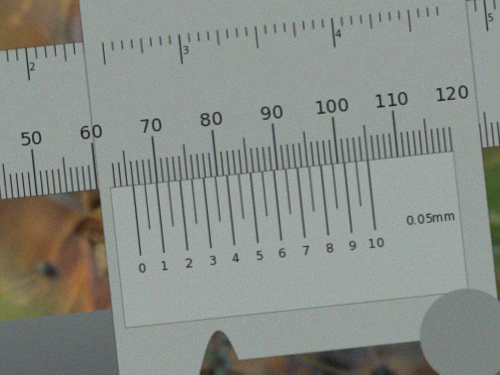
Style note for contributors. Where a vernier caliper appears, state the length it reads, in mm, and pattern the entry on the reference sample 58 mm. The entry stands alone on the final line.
66.0 mm
